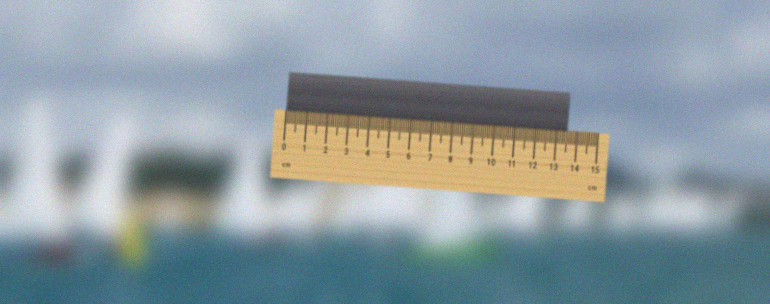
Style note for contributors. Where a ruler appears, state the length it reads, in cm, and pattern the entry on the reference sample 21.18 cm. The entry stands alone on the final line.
13.5 cm
